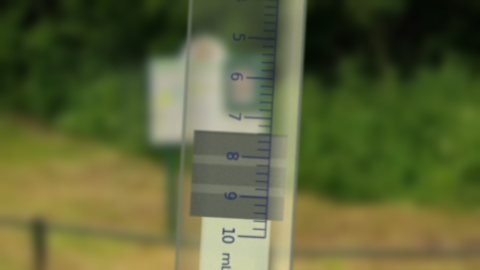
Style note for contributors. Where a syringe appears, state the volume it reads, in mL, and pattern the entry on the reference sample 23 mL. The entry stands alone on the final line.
7.4 mL
